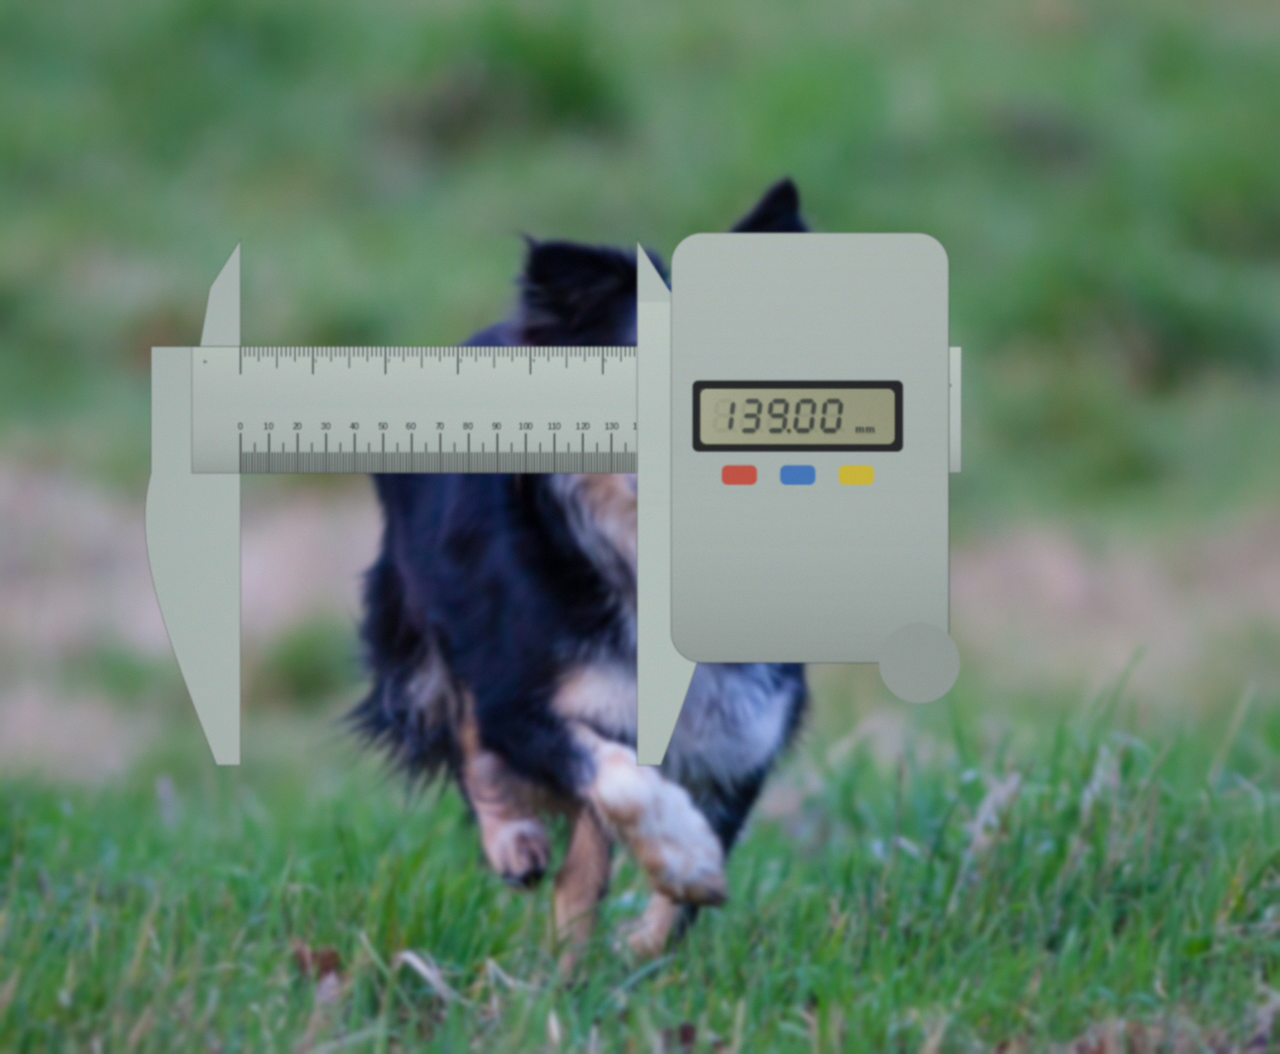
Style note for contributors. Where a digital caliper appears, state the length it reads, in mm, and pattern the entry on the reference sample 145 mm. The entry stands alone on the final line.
139.00 mm
